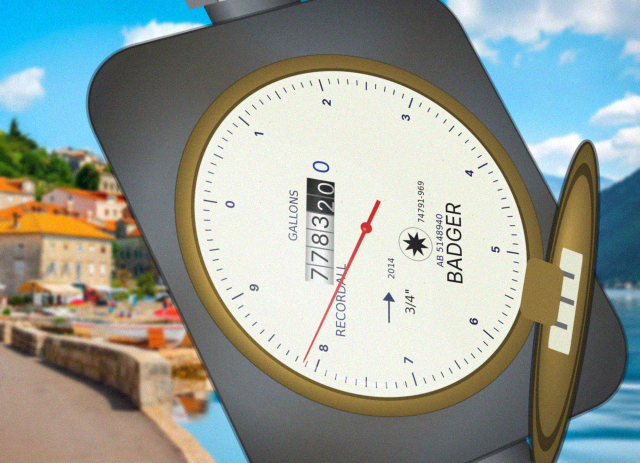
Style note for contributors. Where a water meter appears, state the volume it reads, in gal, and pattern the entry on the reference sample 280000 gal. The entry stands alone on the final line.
7783198.1 gal
